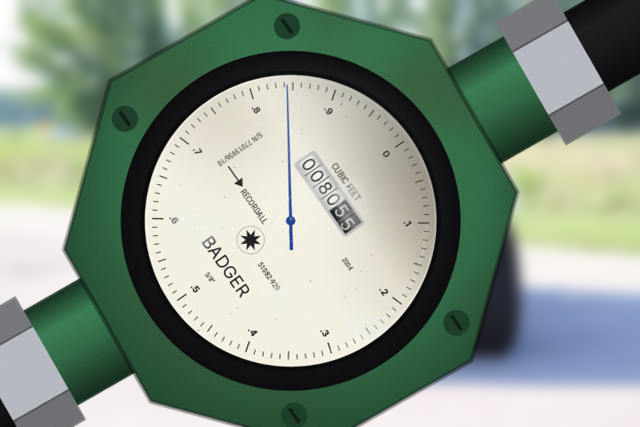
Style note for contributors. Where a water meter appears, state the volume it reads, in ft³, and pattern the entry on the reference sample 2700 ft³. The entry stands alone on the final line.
8054.84 ft³
